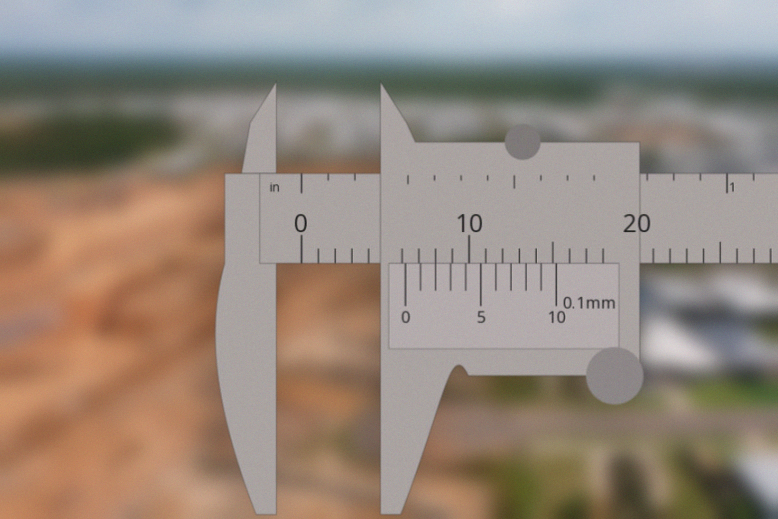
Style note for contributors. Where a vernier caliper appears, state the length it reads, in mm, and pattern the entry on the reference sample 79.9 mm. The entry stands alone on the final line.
6.2 mm
